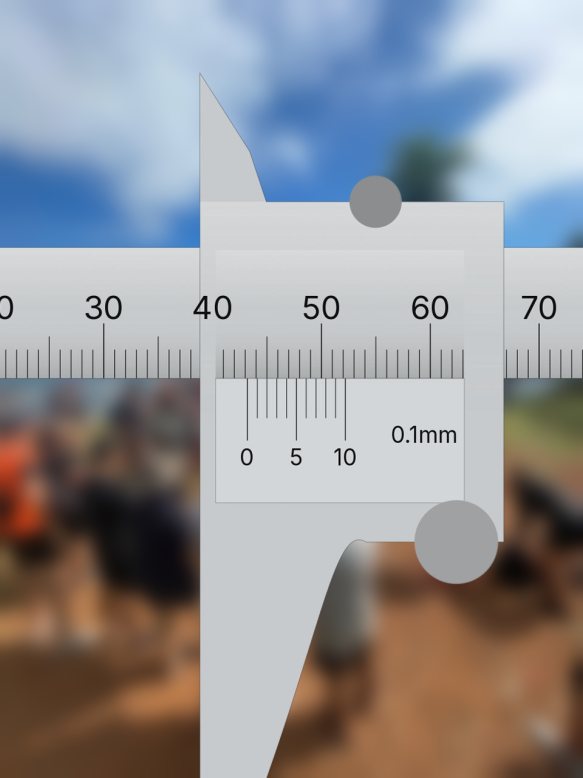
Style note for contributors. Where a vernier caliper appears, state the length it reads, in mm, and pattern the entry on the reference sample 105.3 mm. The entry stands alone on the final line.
43.2 mm
